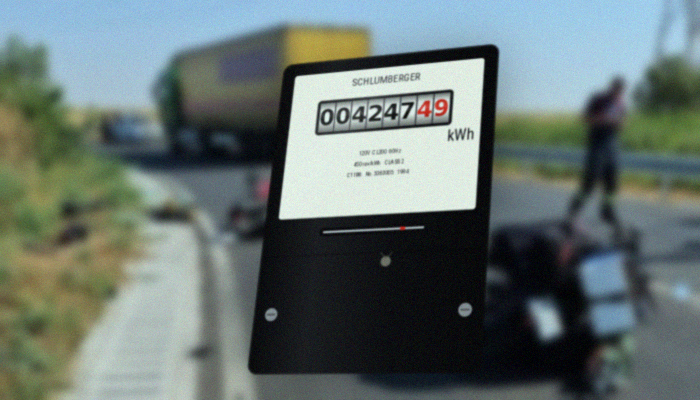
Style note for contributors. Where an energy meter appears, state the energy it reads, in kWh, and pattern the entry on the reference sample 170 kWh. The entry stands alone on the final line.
4247.49 kWh
